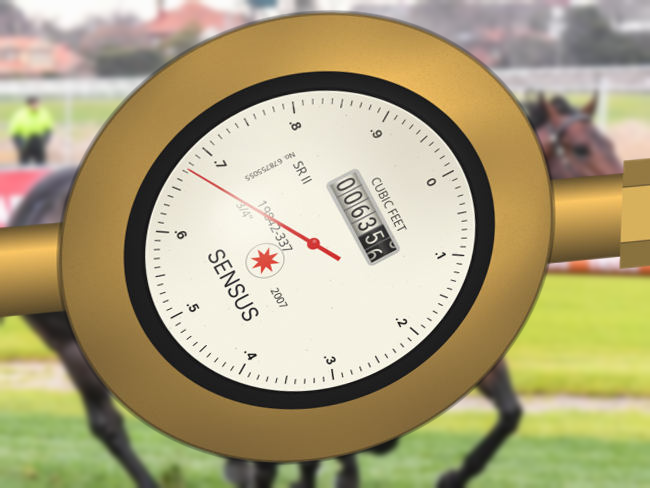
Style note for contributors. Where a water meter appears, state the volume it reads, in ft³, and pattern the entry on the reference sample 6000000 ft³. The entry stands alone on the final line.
6355.67 ft³
